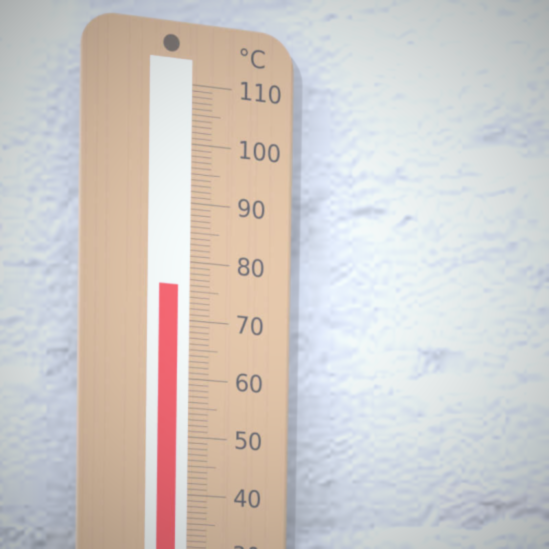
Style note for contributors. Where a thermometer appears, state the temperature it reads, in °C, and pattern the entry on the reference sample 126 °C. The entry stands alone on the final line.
76 °C
